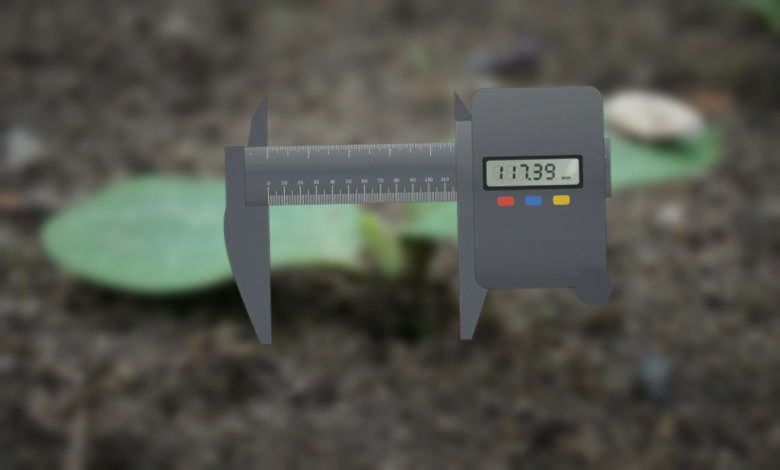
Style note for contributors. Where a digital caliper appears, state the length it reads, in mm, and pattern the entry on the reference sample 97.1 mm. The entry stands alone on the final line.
117.39 mm
